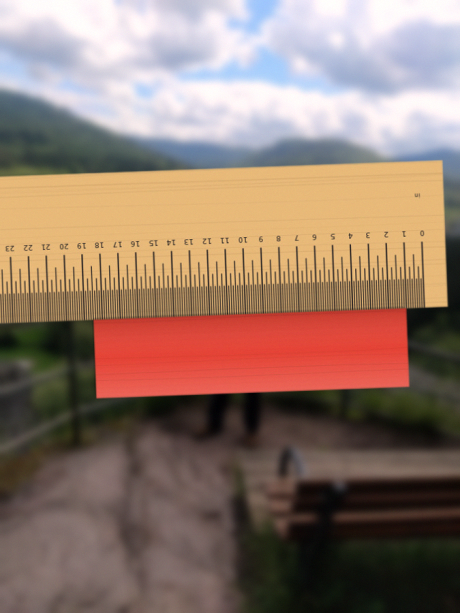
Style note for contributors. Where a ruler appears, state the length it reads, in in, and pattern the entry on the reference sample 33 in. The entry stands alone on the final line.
17.5 in
